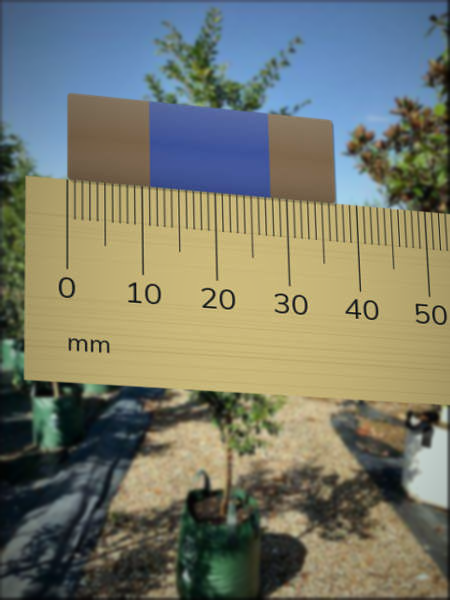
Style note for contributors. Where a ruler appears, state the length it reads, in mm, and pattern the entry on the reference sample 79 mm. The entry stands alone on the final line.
37 mm
